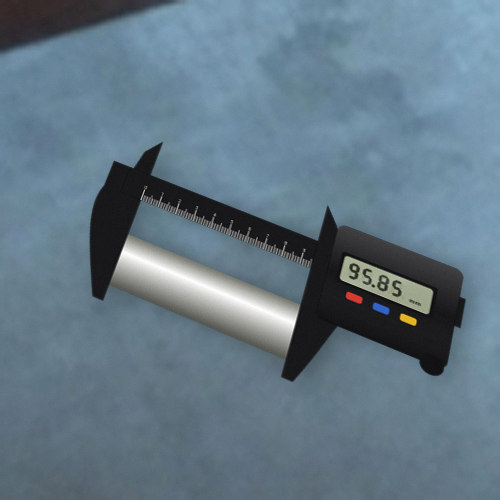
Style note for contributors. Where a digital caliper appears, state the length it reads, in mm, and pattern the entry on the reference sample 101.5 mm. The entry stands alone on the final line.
95.85 mm
